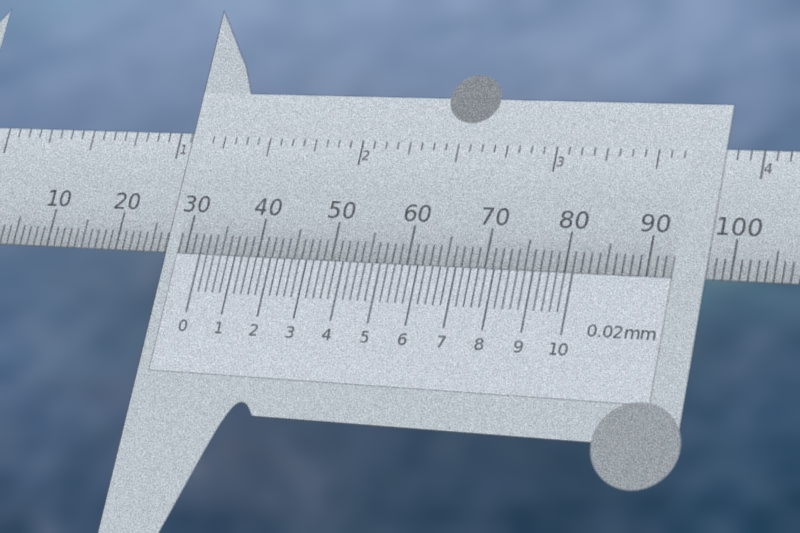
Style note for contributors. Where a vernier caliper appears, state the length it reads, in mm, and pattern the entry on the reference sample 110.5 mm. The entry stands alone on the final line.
32.0 mm
